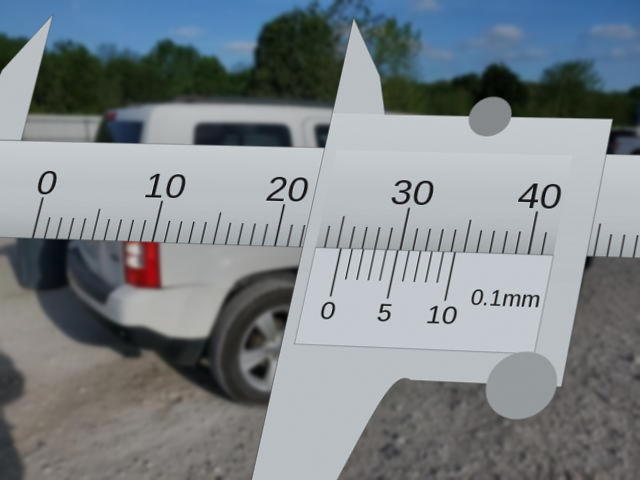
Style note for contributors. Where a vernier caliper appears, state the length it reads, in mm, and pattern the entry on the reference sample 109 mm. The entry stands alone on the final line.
25.3 mm
